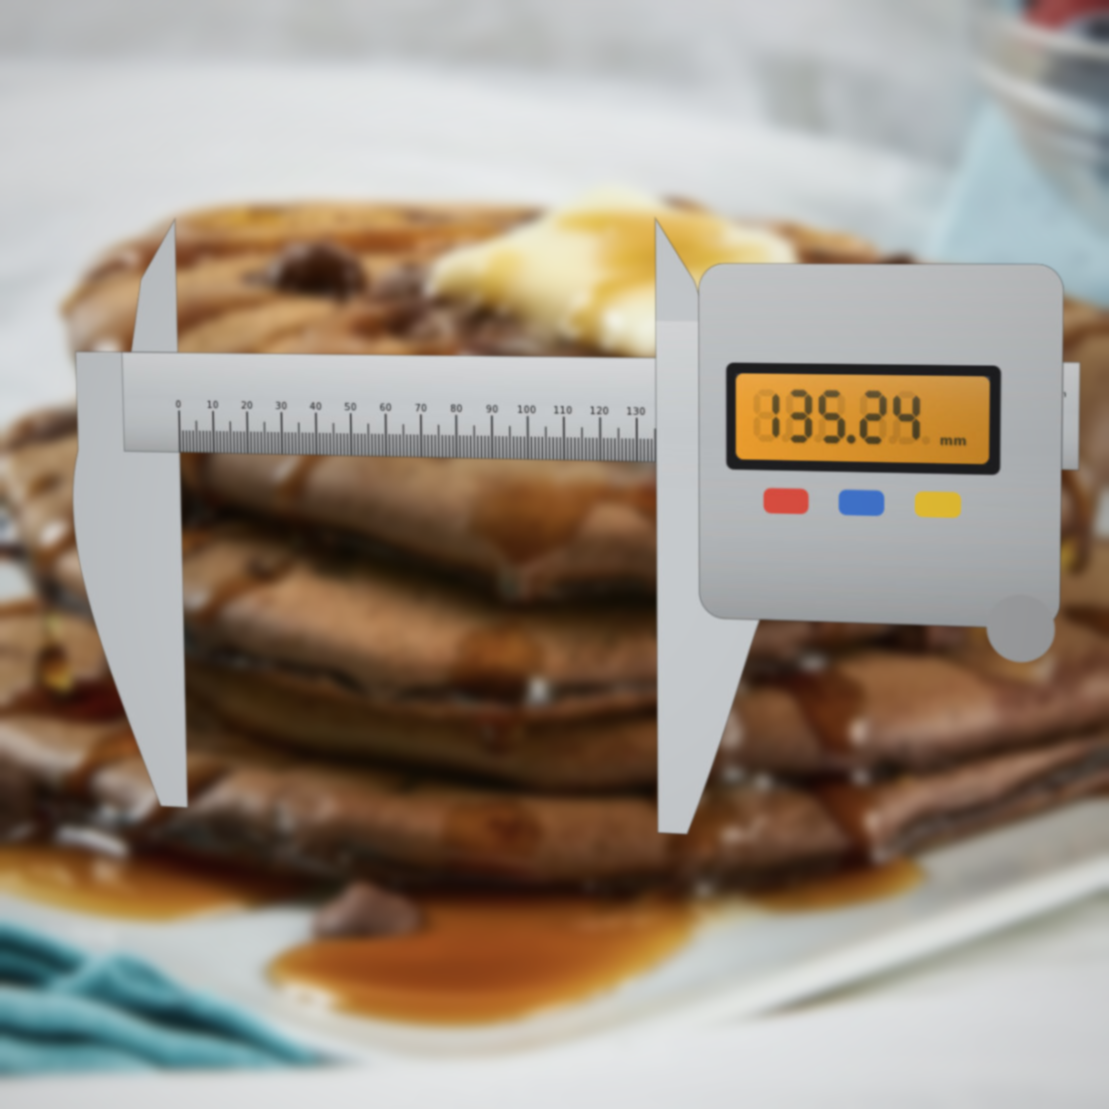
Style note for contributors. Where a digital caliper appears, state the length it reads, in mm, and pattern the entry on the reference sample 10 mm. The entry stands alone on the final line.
135.24 mm
